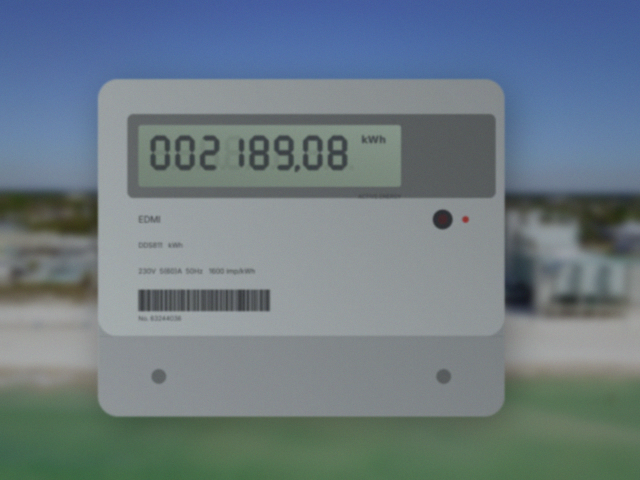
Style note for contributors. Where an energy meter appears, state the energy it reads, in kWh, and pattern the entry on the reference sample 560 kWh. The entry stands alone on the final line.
2189.08 kWh
